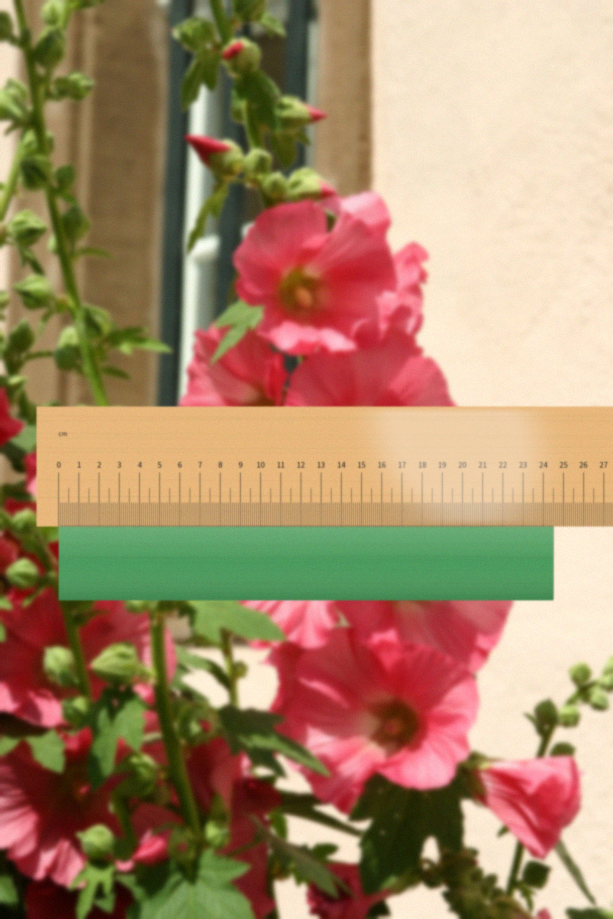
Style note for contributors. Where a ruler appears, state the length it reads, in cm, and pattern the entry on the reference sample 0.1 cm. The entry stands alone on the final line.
24.5 cm
